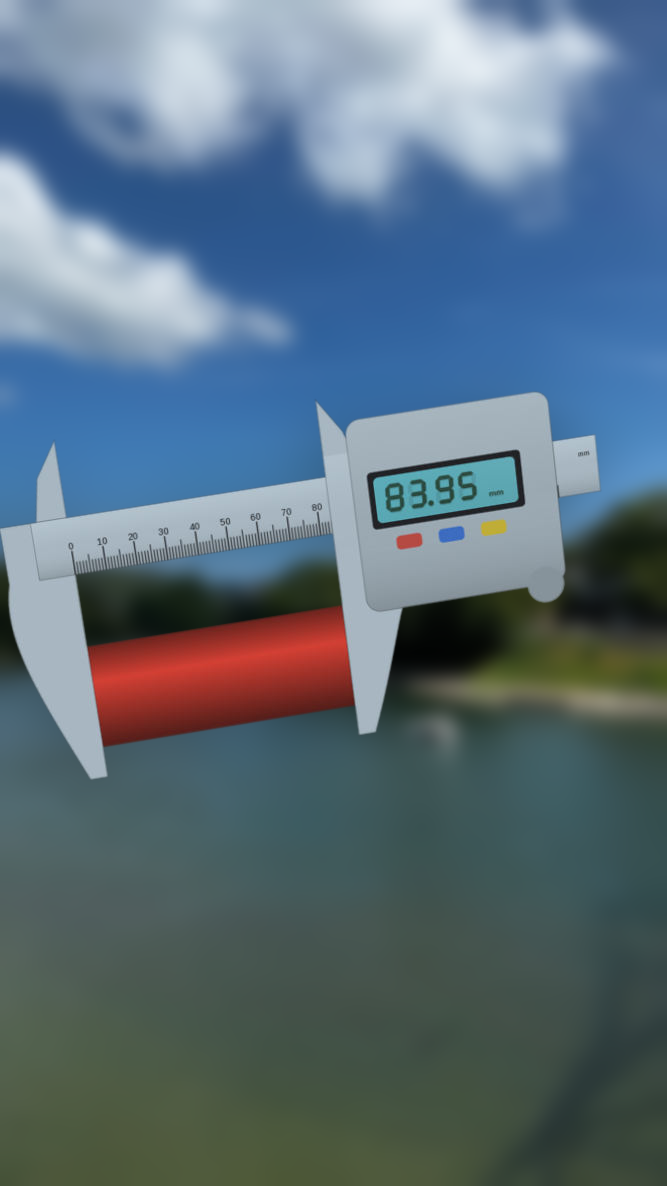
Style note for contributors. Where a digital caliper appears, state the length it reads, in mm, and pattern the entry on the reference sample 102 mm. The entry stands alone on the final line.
83.95 mm
